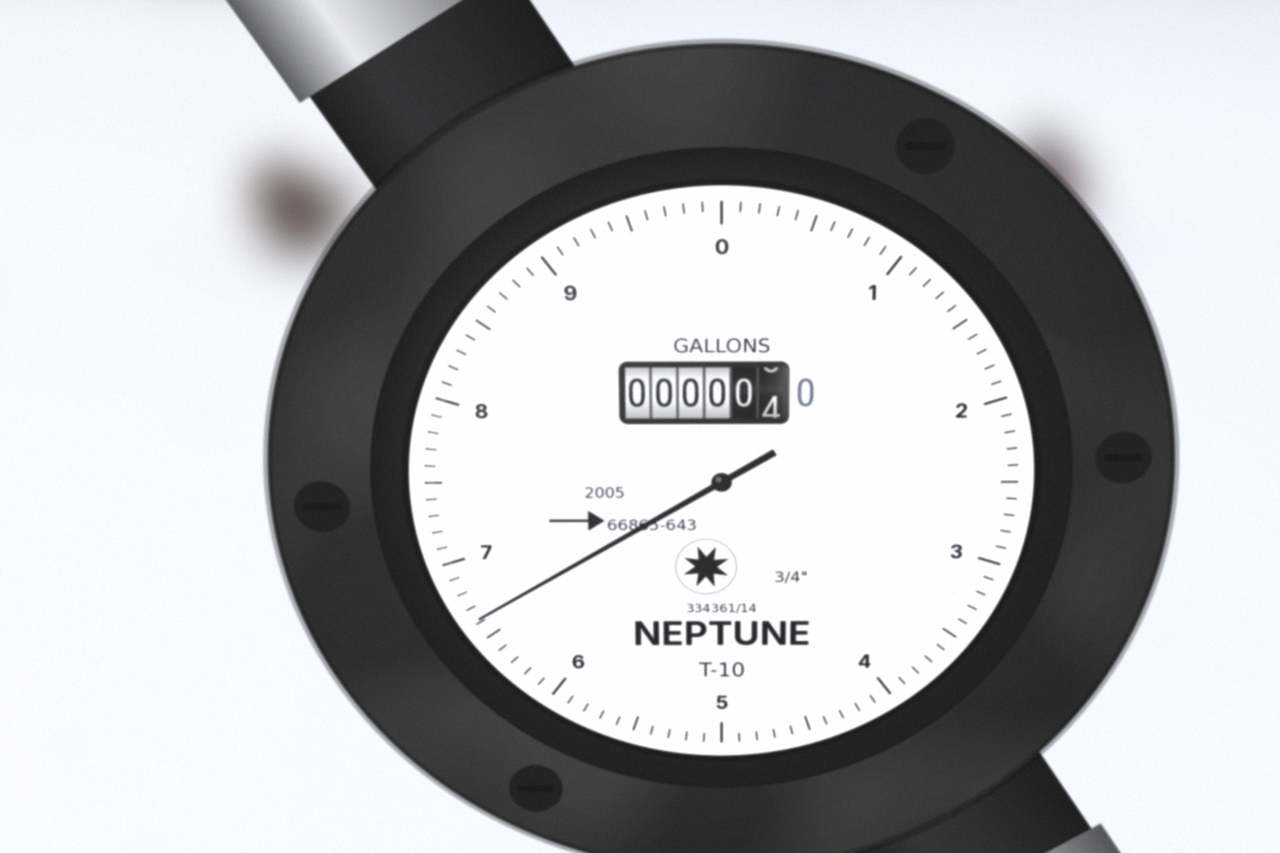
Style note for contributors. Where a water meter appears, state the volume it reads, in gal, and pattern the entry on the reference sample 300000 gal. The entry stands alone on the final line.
36.6 gal
